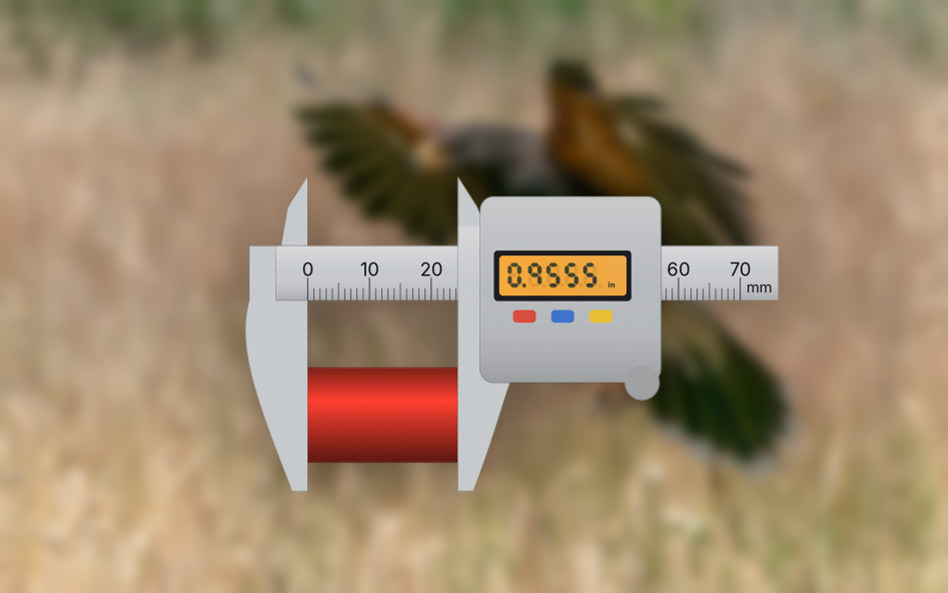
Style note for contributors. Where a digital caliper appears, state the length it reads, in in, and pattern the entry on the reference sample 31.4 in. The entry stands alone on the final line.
0.9555 in
